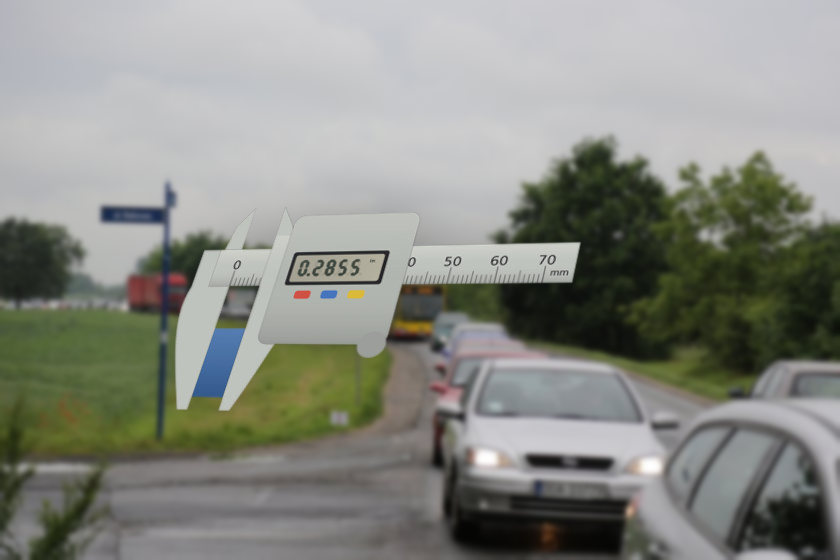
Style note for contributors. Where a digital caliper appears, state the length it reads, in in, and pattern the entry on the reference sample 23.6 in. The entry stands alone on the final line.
0.2855 in
